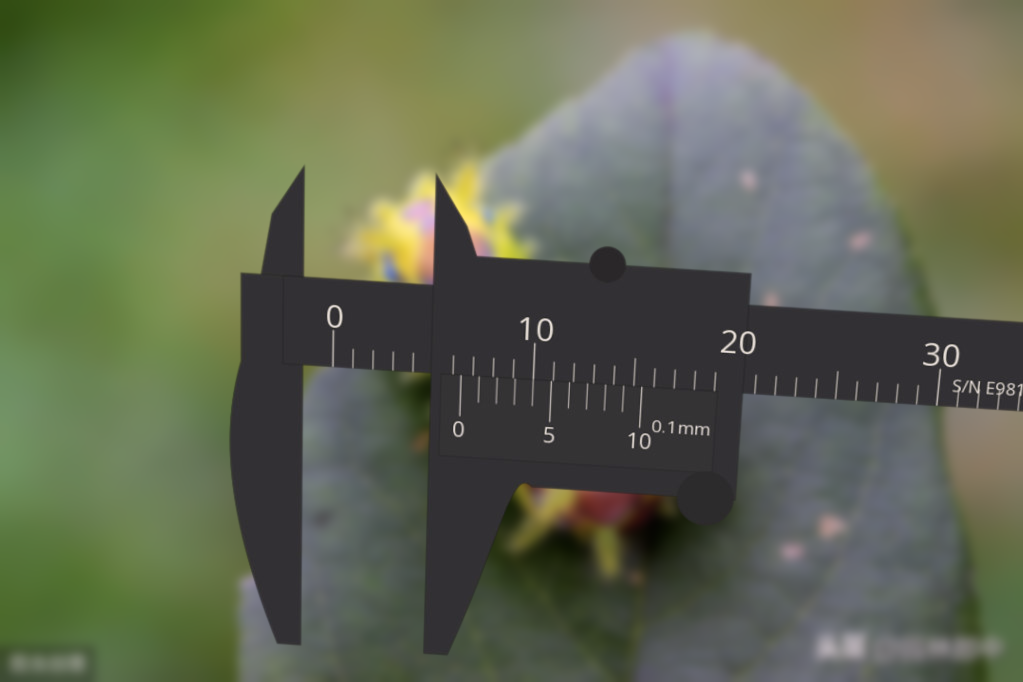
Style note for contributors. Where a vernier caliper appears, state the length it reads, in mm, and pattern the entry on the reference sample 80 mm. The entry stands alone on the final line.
6.4 mm
